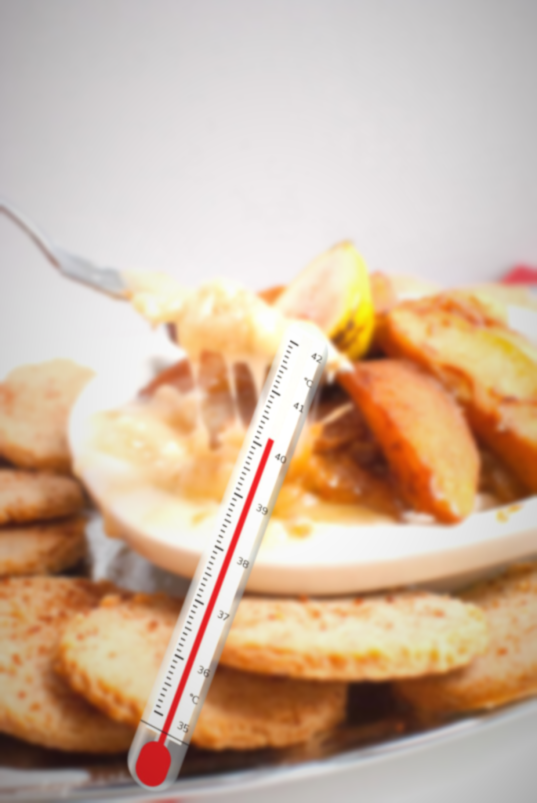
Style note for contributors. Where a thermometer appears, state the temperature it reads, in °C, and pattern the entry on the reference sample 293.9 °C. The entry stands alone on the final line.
40.2 °C
